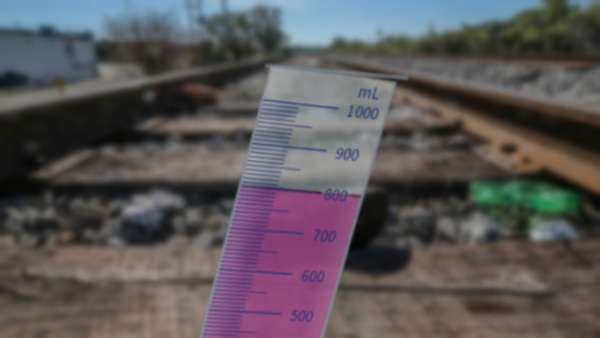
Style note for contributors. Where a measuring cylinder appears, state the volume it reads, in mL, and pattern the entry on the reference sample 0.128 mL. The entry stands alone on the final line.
800 mL
